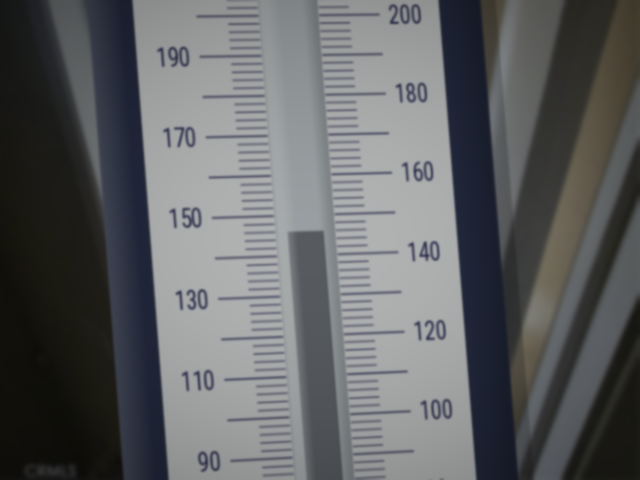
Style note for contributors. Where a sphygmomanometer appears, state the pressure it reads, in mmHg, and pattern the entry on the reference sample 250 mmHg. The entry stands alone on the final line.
146 mmHg
